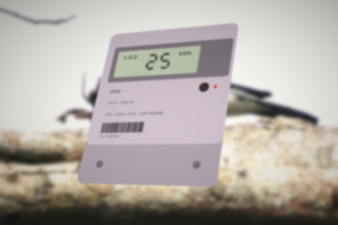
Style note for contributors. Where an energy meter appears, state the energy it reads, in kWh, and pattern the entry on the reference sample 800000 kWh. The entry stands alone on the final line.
25 kWh
